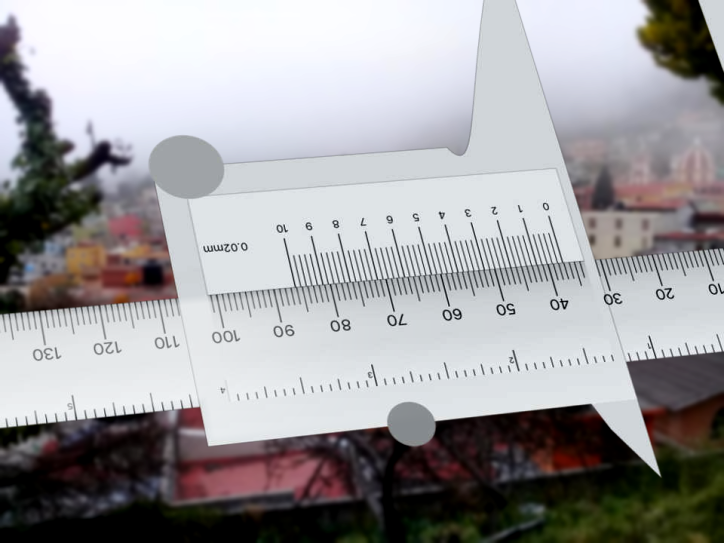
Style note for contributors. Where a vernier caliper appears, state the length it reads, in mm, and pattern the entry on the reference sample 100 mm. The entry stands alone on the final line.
37.2 mm
